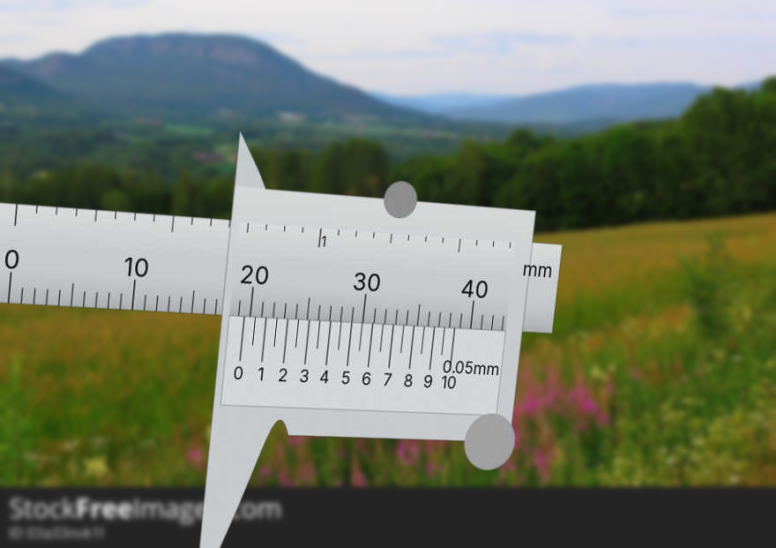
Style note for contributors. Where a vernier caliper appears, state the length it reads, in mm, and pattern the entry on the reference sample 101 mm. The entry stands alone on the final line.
19.5 mm
